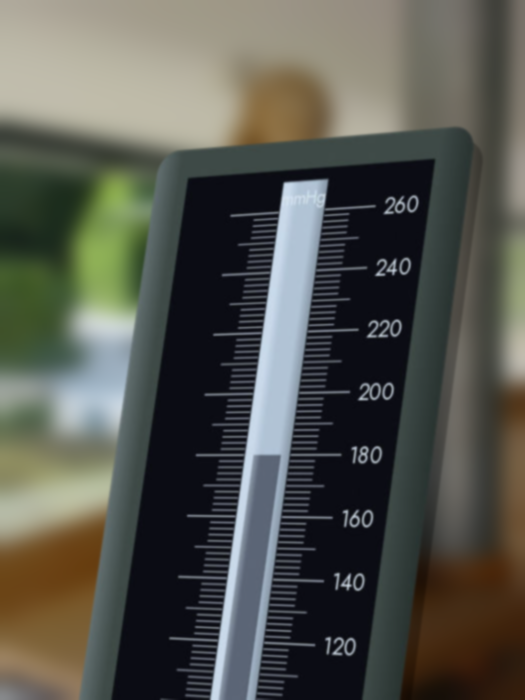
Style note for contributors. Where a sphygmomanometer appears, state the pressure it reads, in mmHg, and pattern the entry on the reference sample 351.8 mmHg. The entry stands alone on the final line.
180 mmHg
